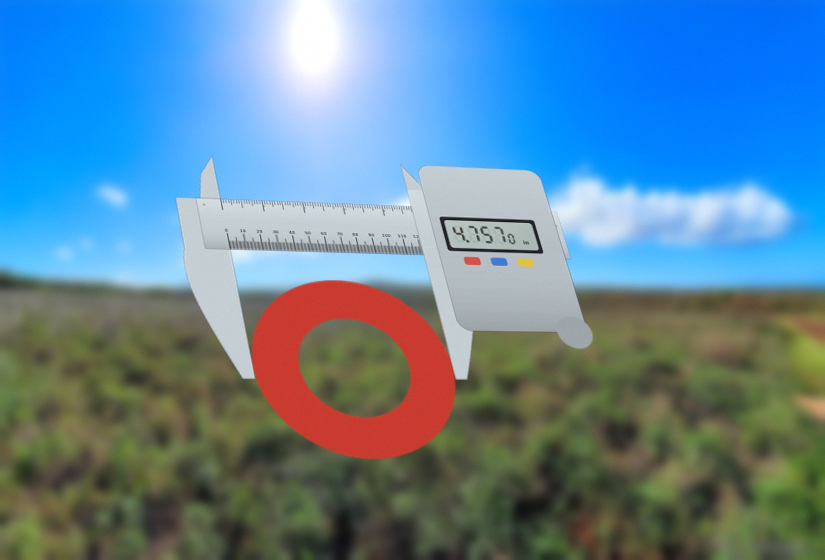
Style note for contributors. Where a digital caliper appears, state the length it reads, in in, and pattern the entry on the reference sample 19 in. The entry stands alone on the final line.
4.7570 in
